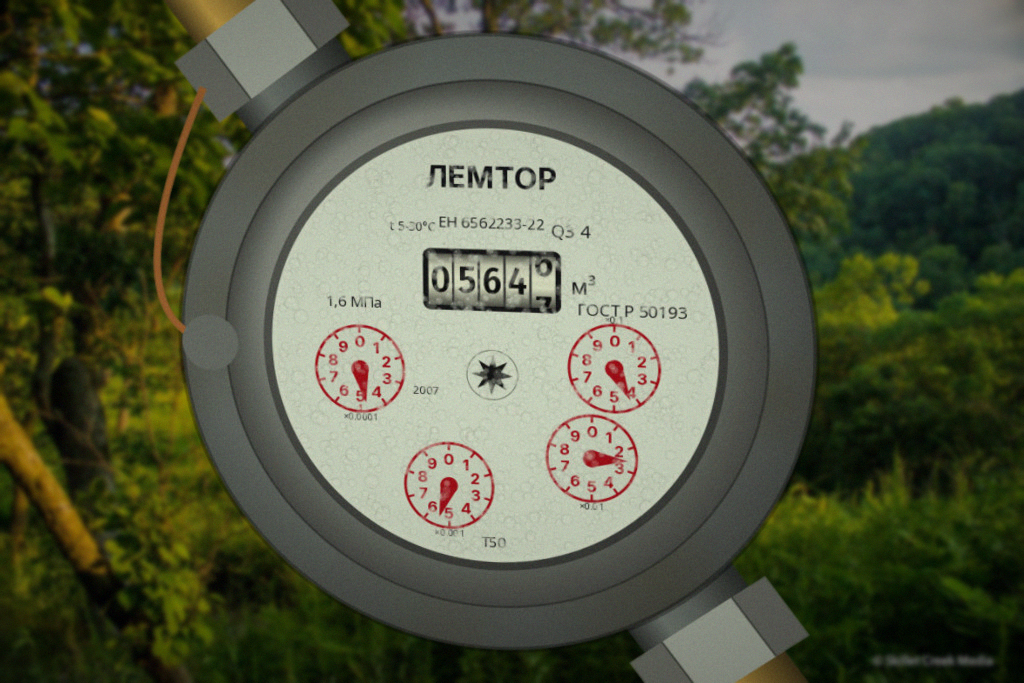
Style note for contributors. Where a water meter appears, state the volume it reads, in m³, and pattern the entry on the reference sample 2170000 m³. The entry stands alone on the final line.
5646.4254 m³
